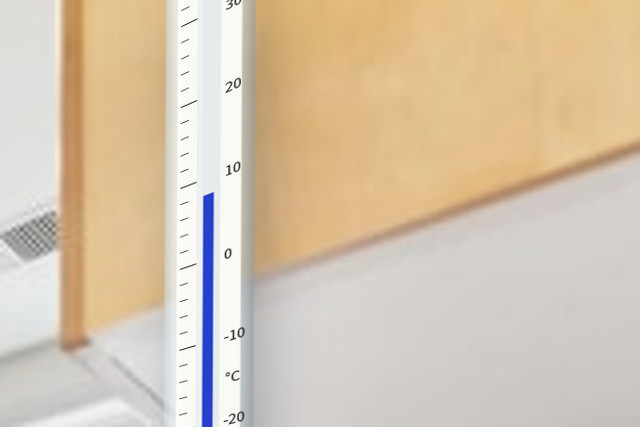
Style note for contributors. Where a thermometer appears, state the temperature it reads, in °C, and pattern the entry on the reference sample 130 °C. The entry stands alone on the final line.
8 °C
